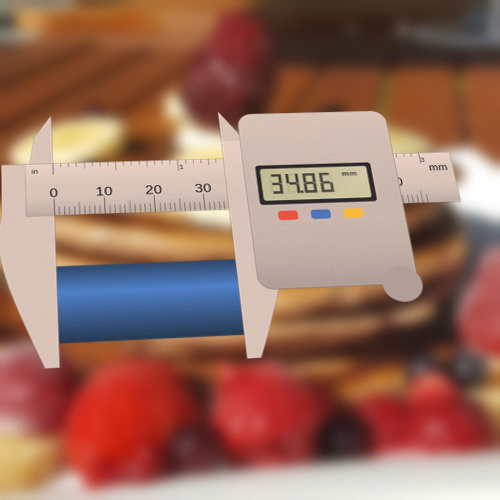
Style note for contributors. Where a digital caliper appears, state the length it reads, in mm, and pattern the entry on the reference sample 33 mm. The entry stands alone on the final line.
34.86 mm
